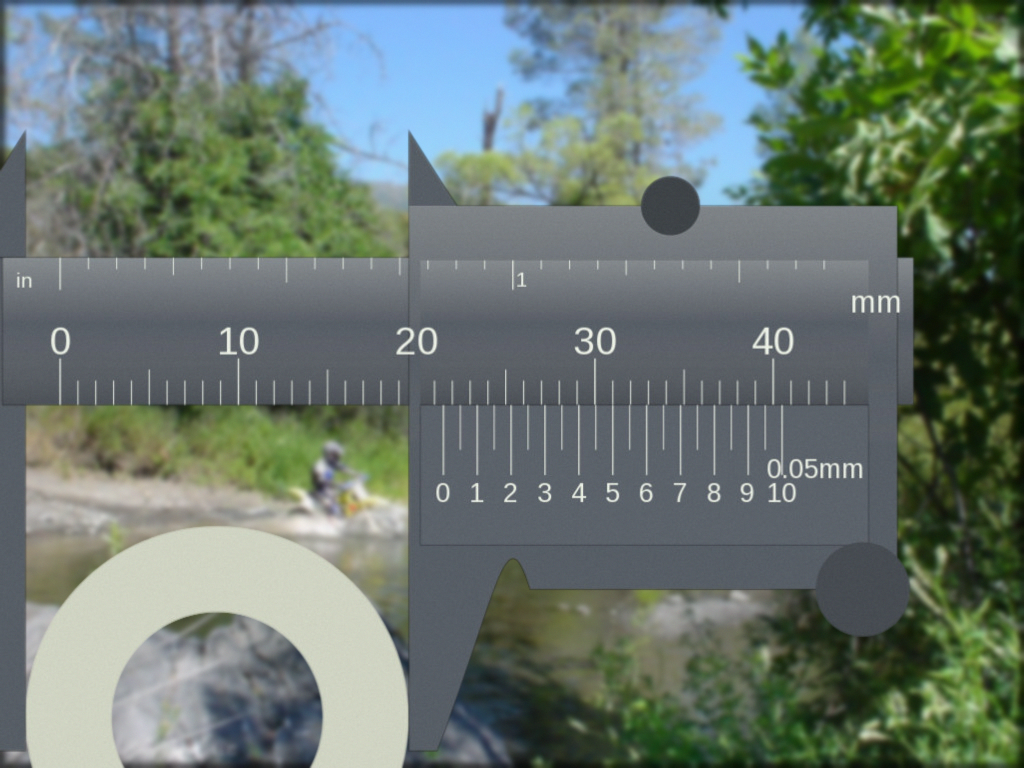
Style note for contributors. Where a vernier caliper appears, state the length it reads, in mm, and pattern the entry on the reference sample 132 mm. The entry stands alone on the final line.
21.5 mm
